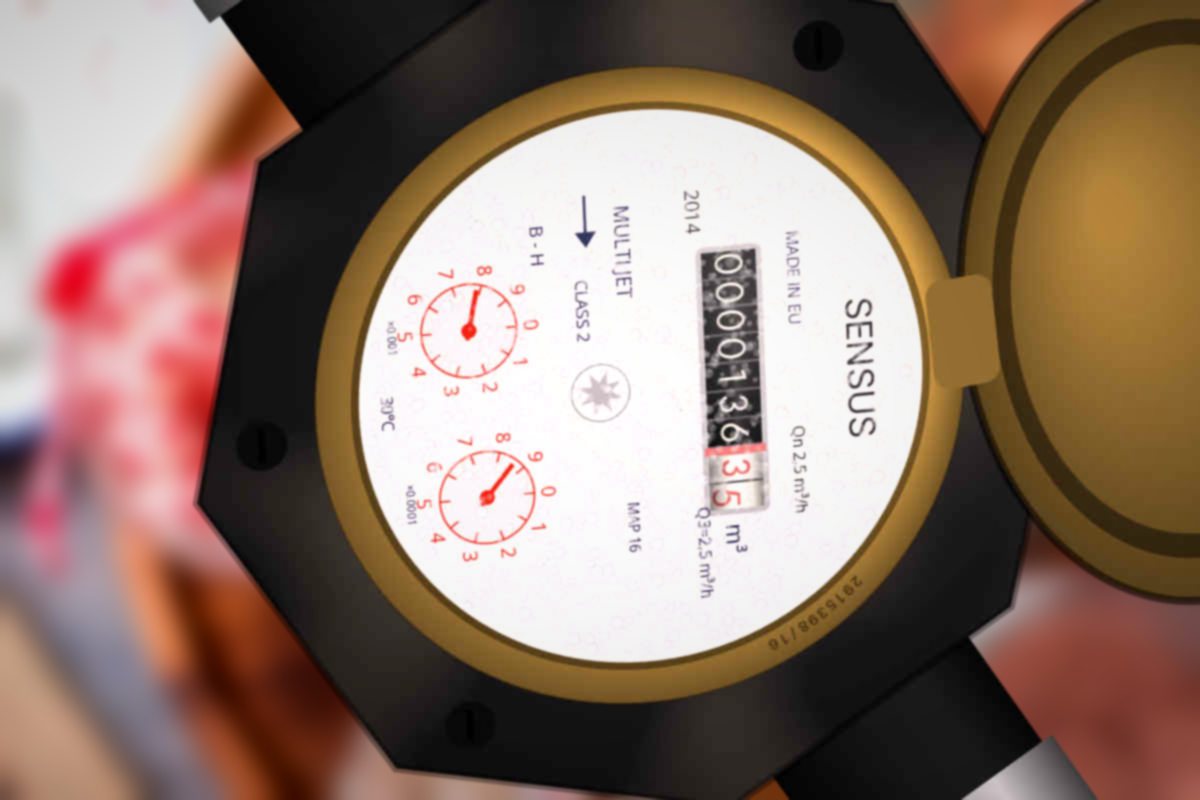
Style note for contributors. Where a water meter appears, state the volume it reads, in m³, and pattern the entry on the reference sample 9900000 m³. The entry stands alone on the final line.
136.3478 m³
